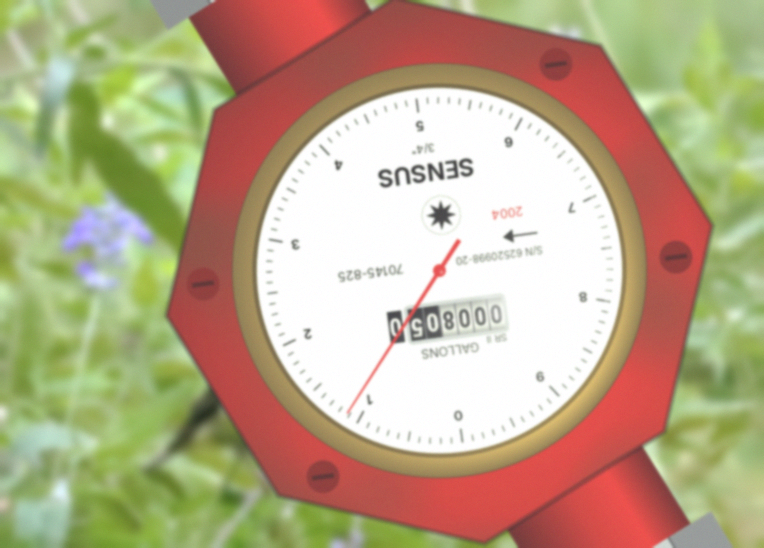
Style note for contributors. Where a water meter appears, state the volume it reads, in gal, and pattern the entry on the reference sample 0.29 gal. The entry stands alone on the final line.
8051.1 gal
